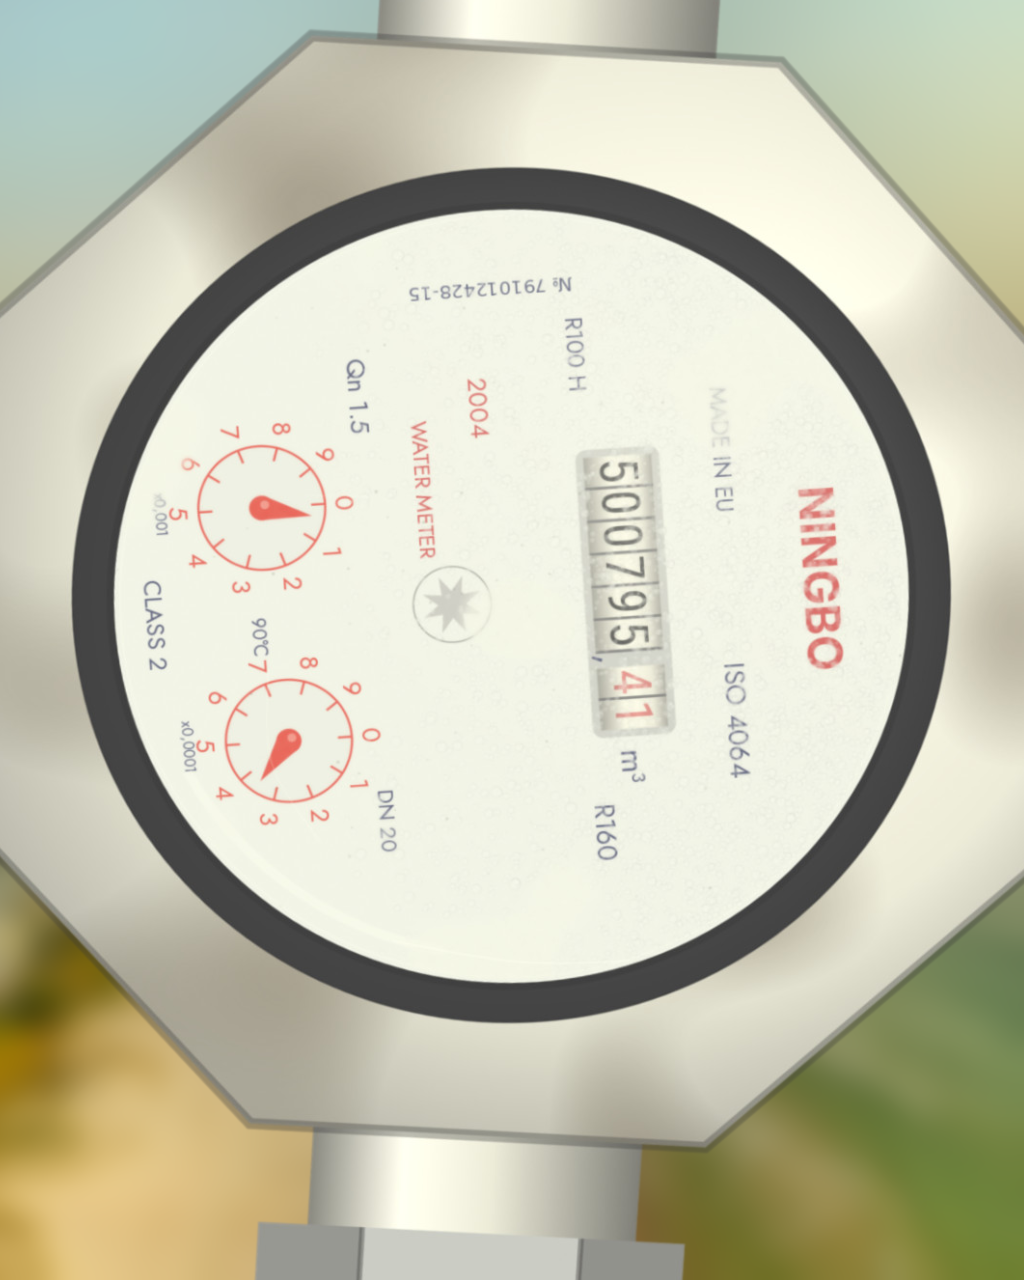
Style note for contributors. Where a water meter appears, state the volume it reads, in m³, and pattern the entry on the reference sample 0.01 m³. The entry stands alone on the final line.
500795.4103 m³
